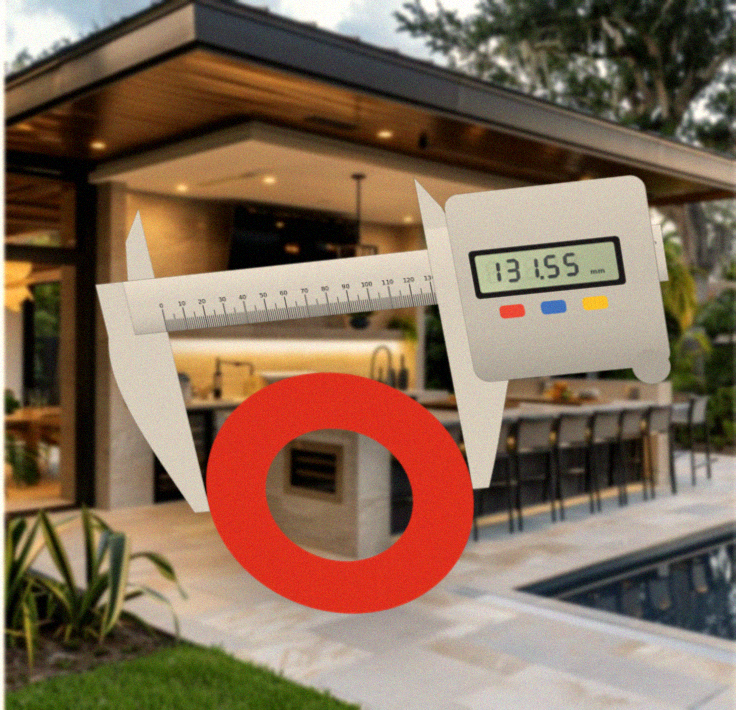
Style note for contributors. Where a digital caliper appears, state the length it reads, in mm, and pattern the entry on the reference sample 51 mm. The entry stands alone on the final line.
131.55 mm
